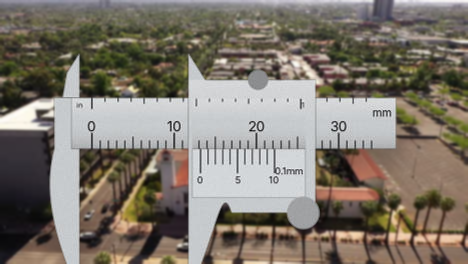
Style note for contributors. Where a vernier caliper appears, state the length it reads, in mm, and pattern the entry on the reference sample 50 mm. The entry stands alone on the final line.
13.2 mm
